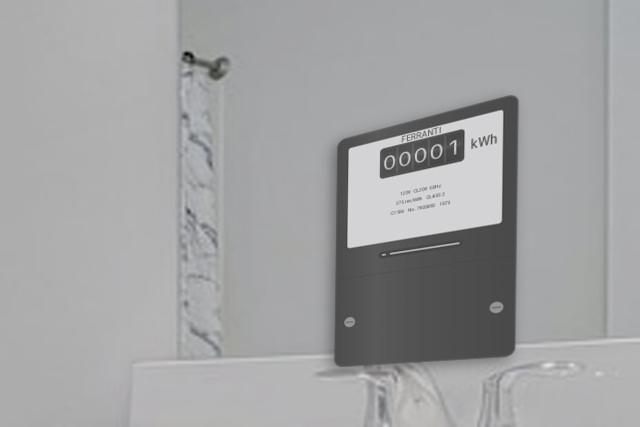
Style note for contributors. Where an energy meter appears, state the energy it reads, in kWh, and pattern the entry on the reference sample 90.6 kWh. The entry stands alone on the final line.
1 kWh
